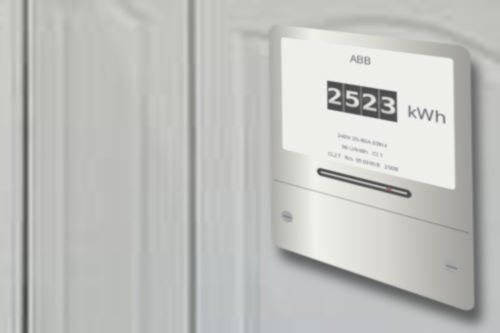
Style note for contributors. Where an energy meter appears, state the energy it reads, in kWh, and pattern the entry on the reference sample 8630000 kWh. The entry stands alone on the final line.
2523 kWh
